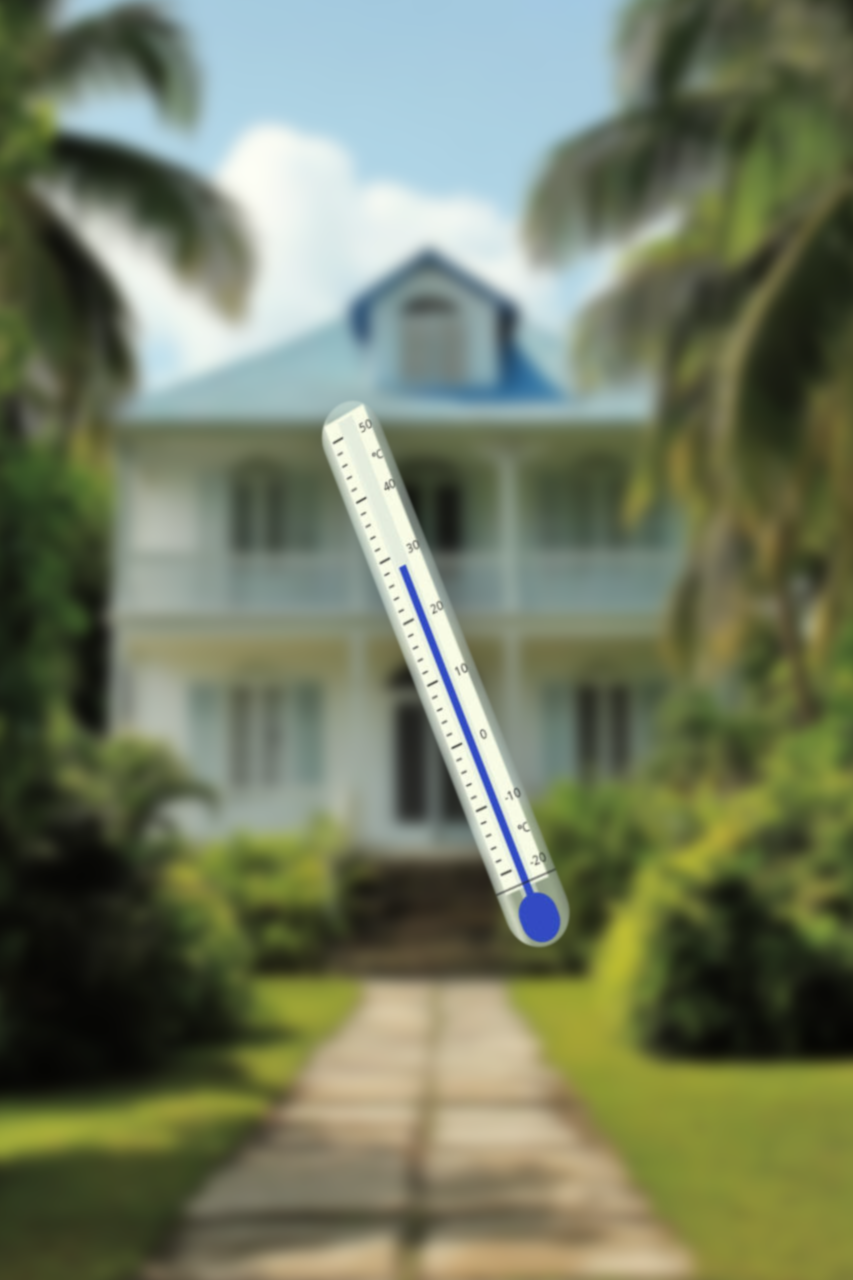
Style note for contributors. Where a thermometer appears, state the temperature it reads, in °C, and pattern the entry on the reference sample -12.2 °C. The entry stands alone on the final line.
28 °C
